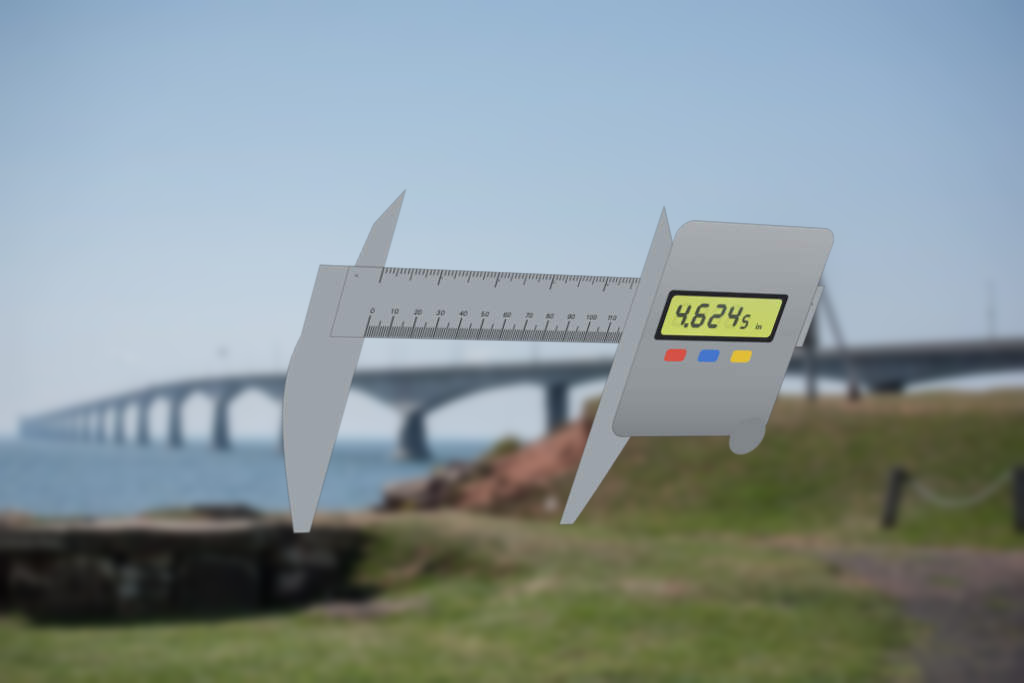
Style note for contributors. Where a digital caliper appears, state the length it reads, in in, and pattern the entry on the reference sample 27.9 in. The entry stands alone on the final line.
4.6245 in
